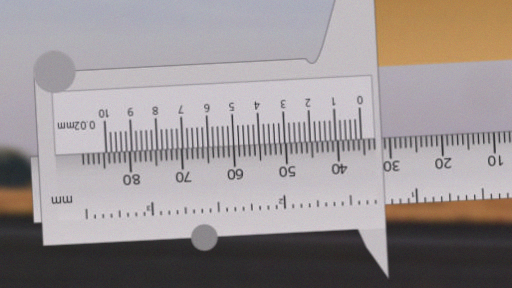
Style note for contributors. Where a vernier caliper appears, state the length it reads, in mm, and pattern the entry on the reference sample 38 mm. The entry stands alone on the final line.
35.5 mm
